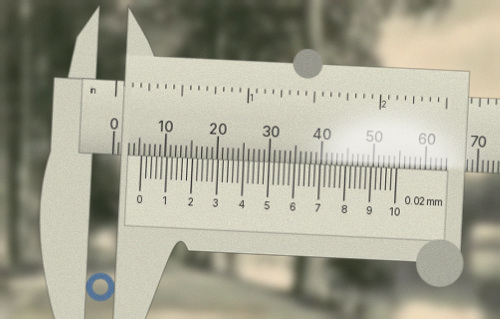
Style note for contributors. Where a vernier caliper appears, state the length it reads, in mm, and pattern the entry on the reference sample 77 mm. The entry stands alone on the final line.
5.5 mm
